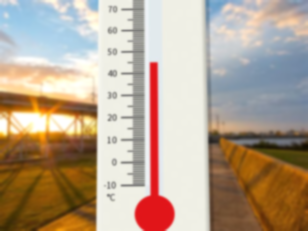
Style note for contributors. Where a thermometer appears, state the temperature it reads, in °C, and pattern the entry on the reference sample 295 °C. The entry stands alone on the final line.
45 °C
